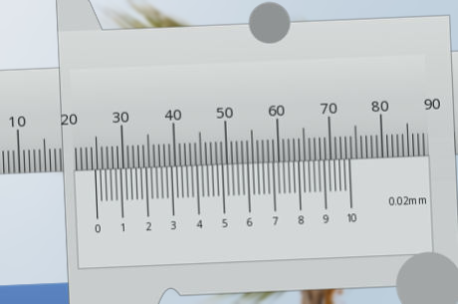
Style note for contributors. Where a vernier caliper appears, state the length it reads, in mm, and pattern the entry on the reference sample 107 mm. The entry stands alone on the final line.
24.6 mm
